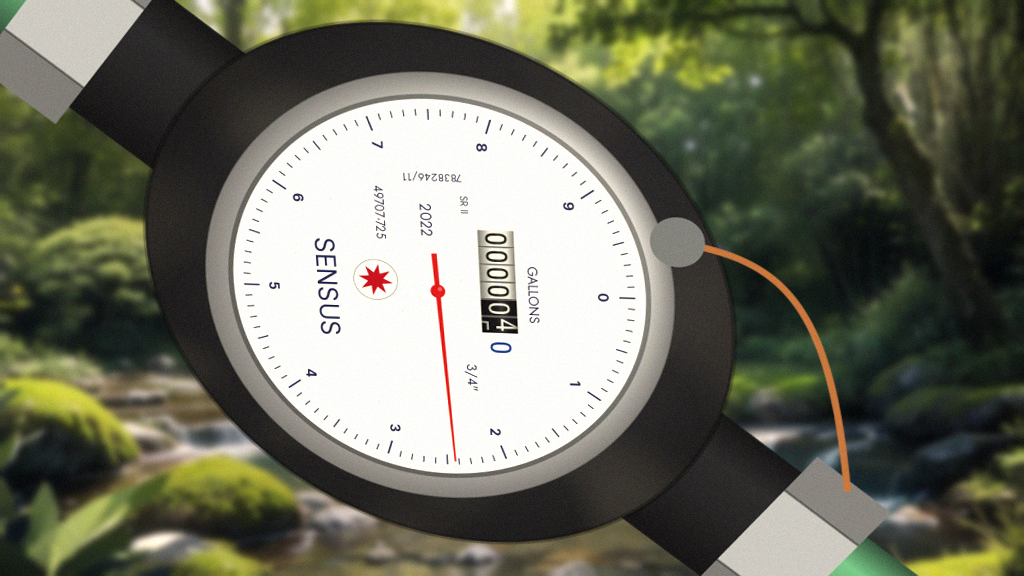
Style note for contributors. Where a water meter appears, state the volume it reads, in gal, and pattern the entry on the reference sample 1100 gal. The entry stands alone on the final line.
42.4 gal
